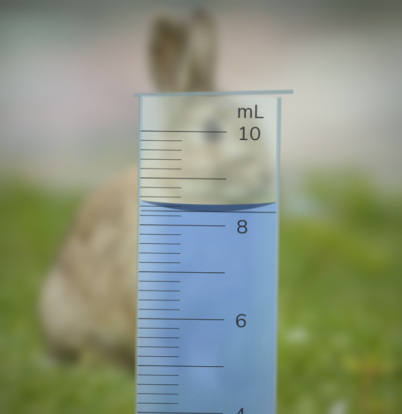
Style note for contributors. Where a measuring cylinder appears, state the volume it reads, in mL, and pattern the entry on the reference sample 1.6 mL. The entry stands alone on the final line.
8.3 mL
